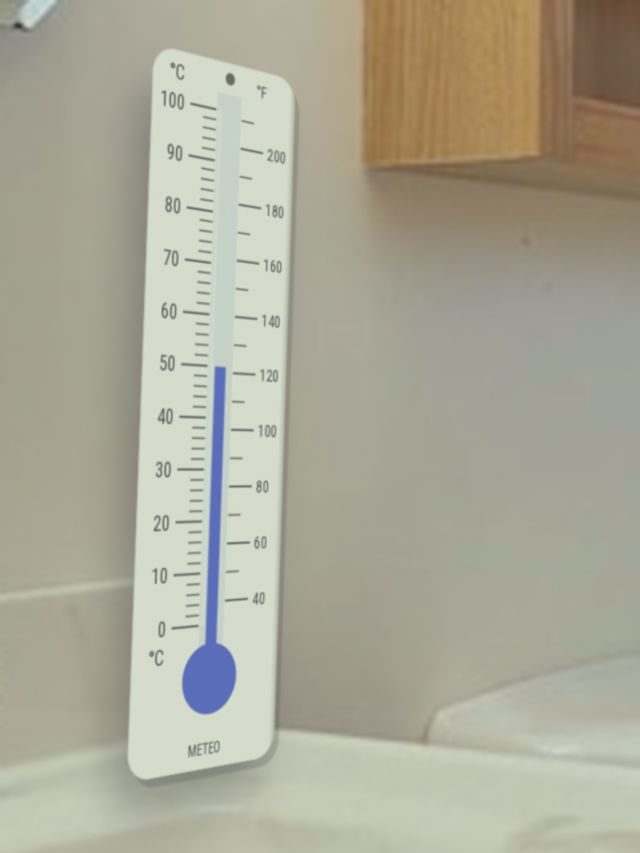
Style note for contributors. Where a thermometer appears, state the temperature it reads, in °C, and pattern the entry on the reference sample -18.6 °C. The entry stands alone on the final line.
50 °C
